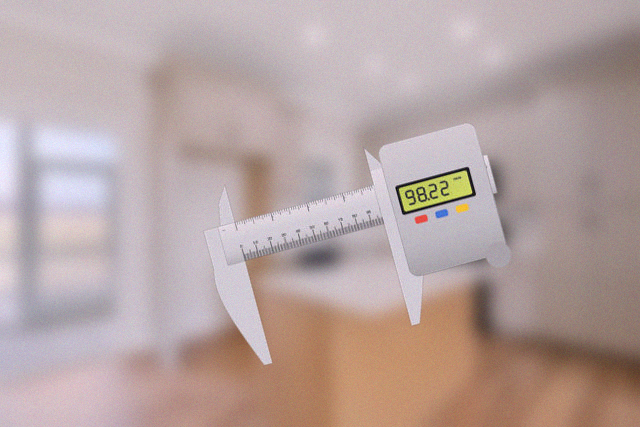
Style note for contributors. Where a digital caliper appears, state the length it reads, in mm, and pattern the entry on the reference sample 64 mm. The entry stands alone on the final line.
98.22 mm
